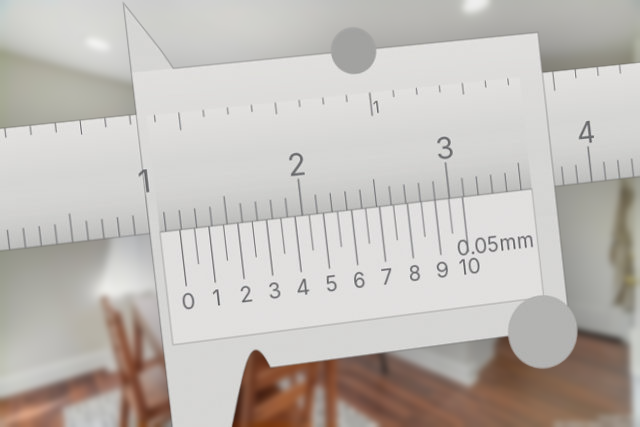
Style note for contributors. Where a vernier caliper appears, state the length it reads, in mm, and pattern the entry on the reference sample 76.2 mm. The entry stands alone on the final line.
11.9 mm
